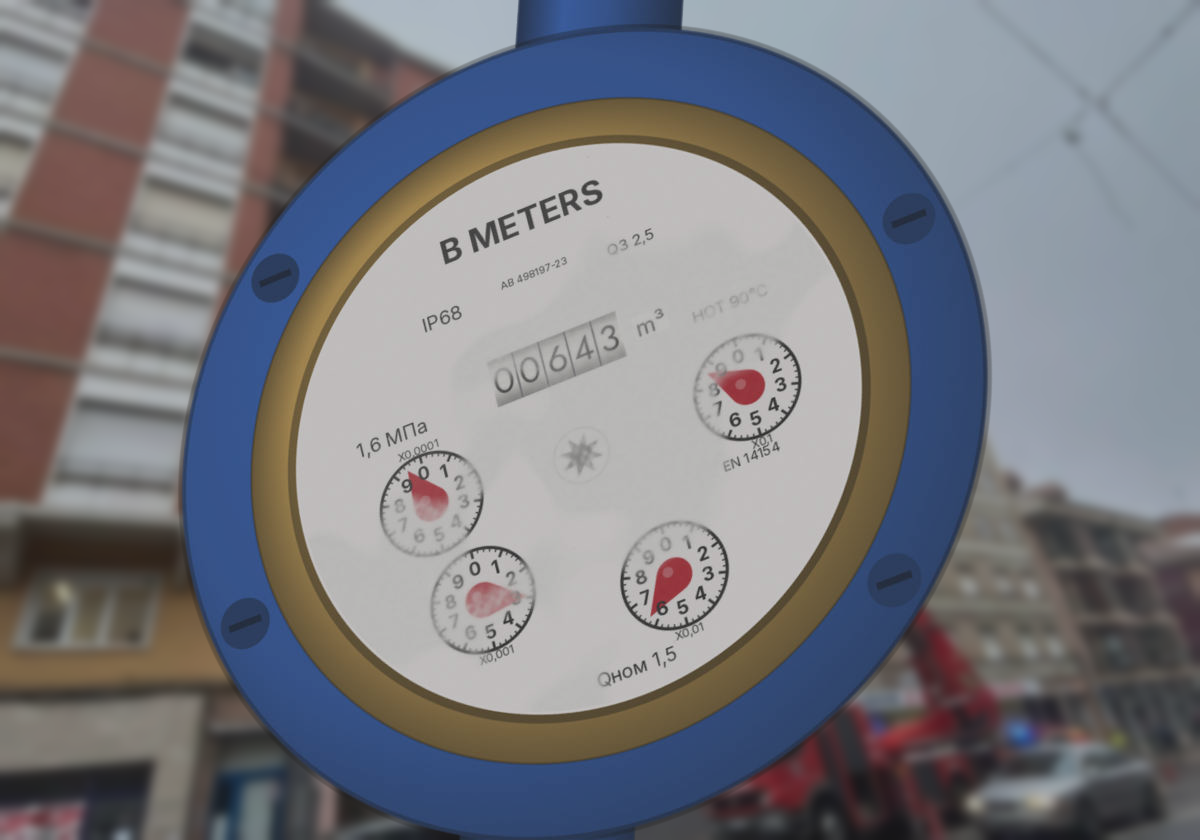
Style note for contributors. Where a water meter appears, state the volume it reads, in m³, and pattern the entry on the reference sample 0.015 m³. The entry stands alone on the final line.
643.8629 m³
